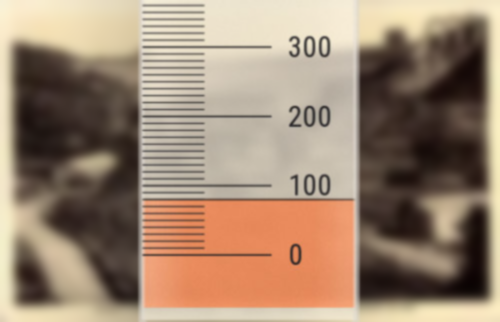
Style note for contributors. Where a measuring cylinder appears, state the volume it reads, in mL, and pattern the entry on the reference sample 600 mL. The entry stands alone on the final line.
80 mL
